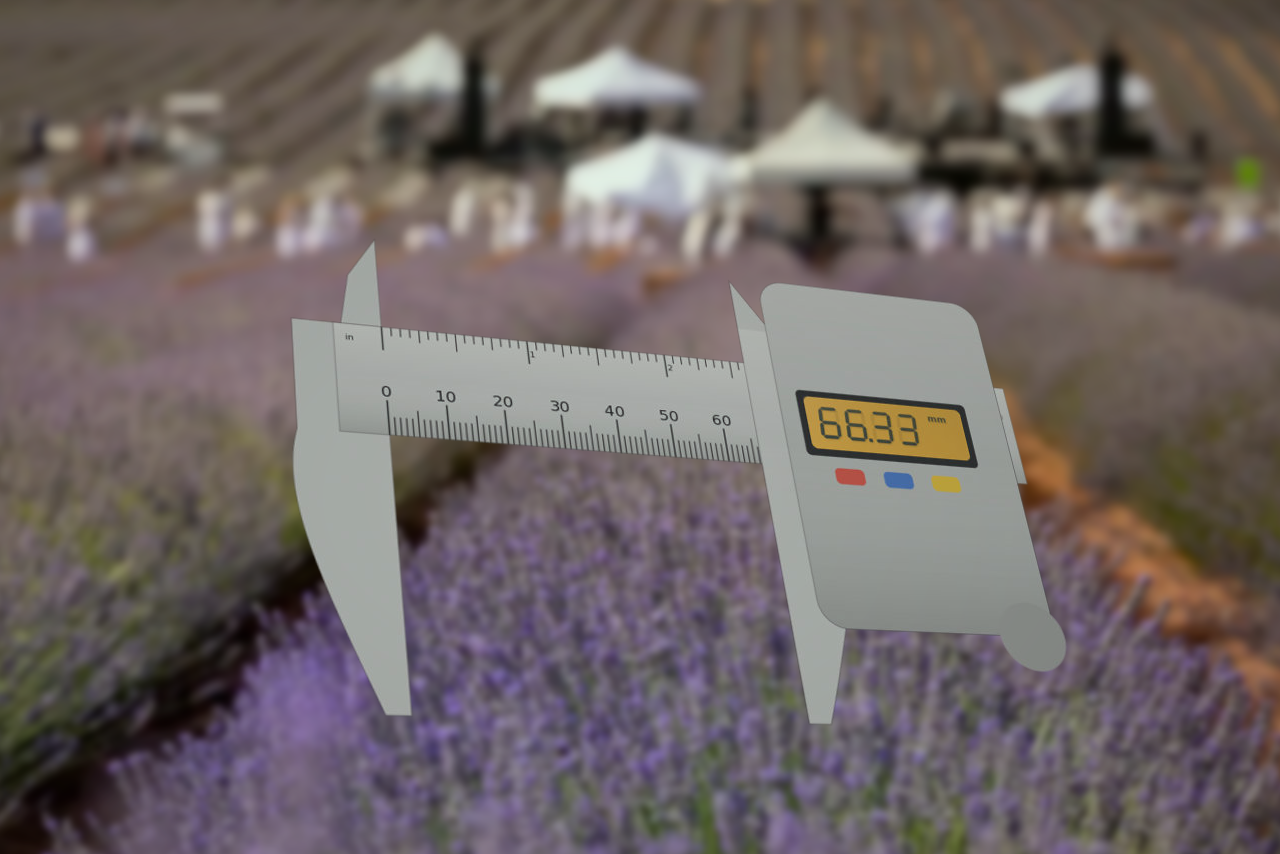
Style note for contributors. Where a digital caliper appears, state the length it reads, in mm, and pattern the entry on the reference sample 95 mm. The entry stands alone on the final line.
66.33 mm
